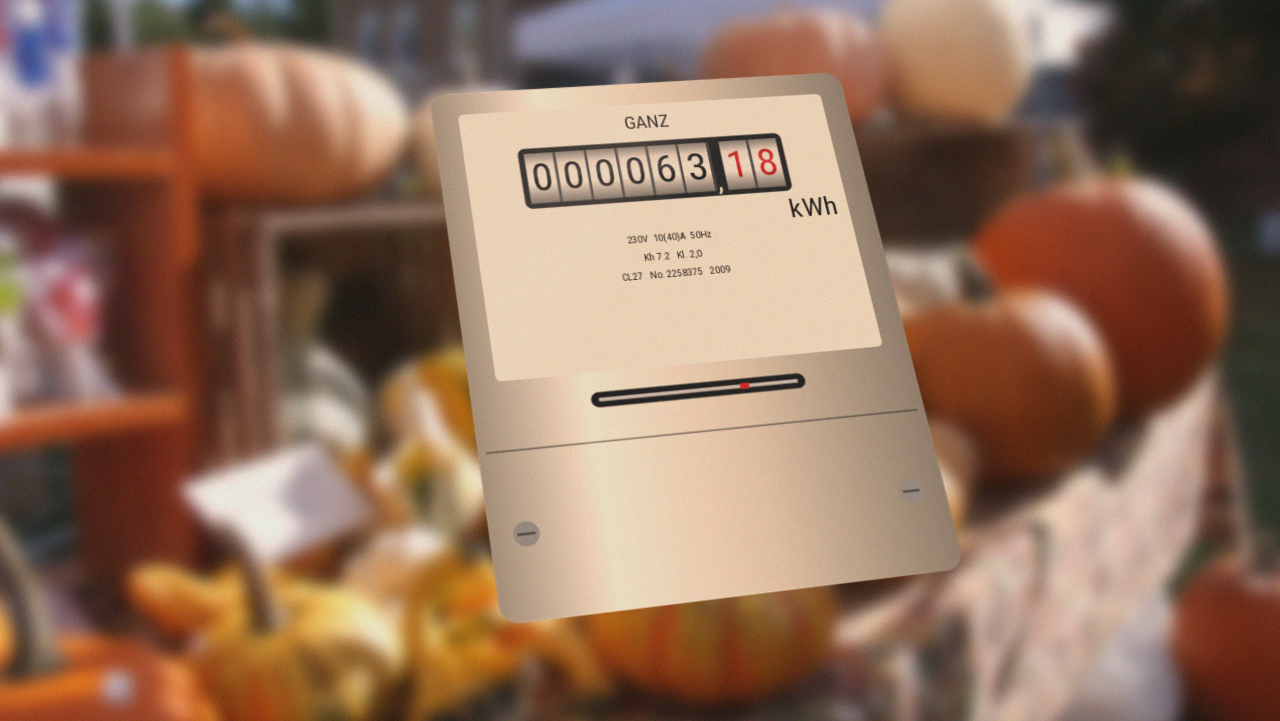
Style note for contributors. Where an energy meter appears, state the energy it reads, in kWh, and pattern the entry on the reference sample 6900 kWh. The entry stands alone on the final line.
63.18 kWh
